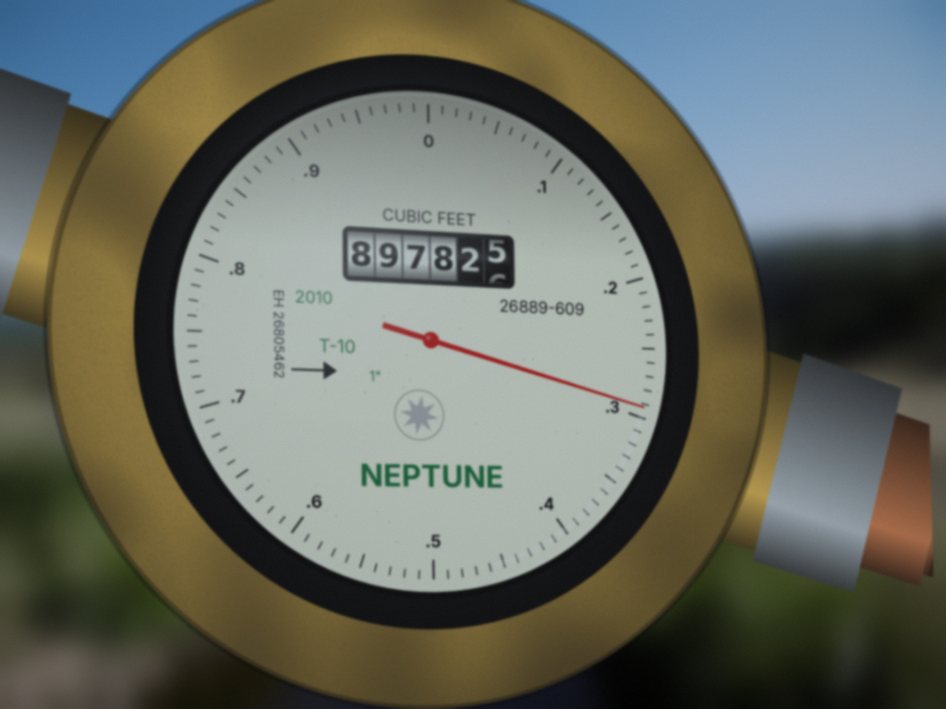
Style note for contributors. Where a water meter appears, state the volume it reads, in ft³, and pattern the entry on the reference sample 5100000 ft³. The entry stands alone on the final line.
897825.29 ft³
